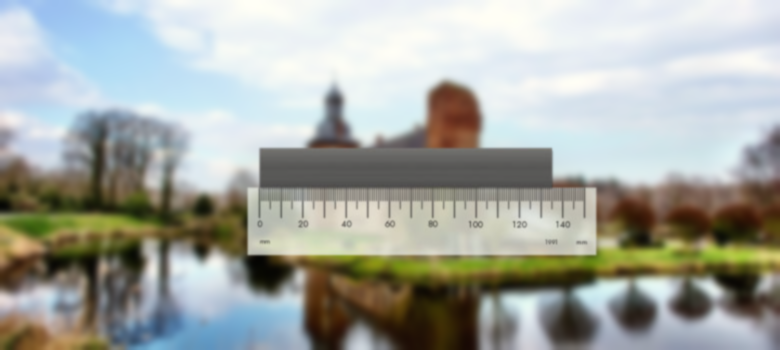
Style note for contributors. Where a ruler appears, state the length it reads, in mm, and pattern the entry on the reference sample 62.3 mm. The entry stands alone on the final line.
135 mm
